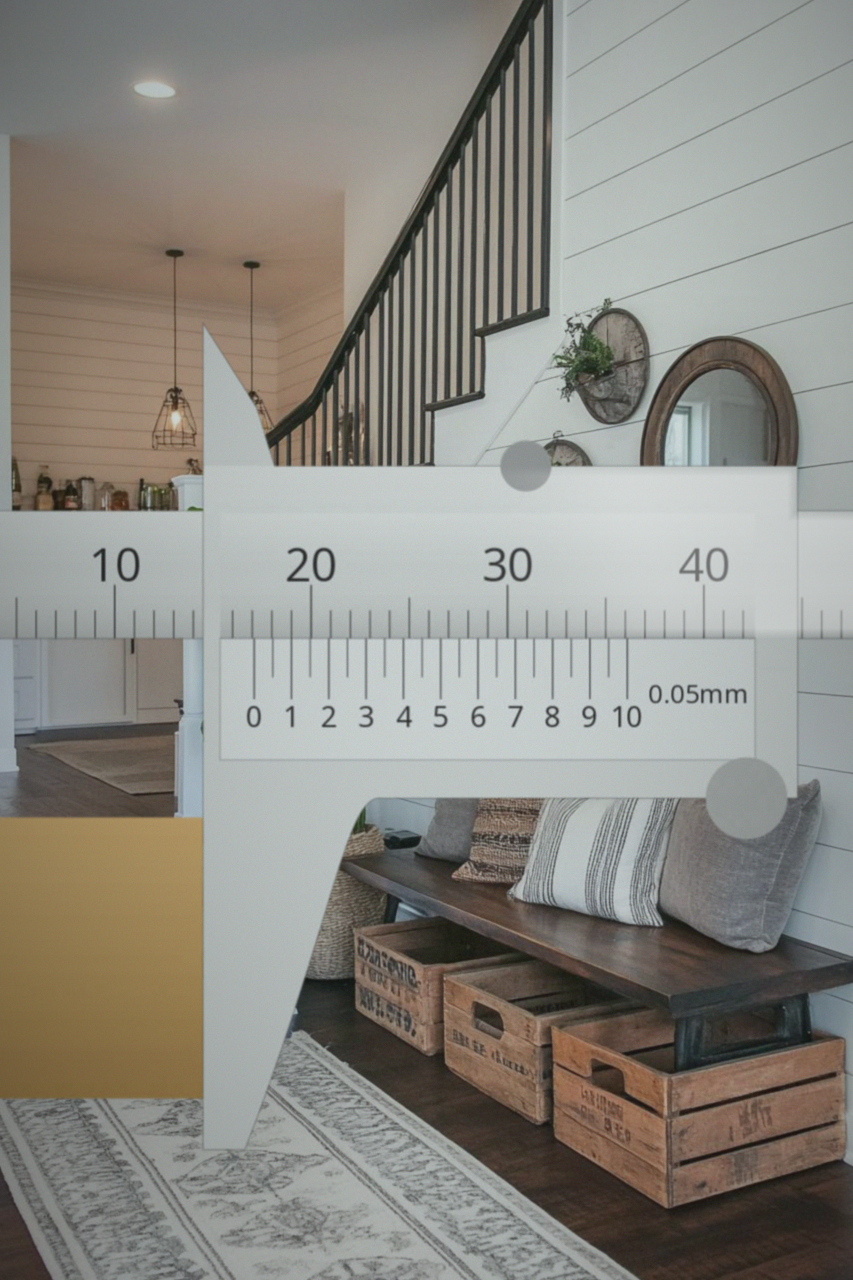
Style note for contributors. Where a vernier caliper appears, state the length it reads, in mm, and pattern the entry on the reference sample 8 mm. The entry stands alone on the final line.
17.1 mm
